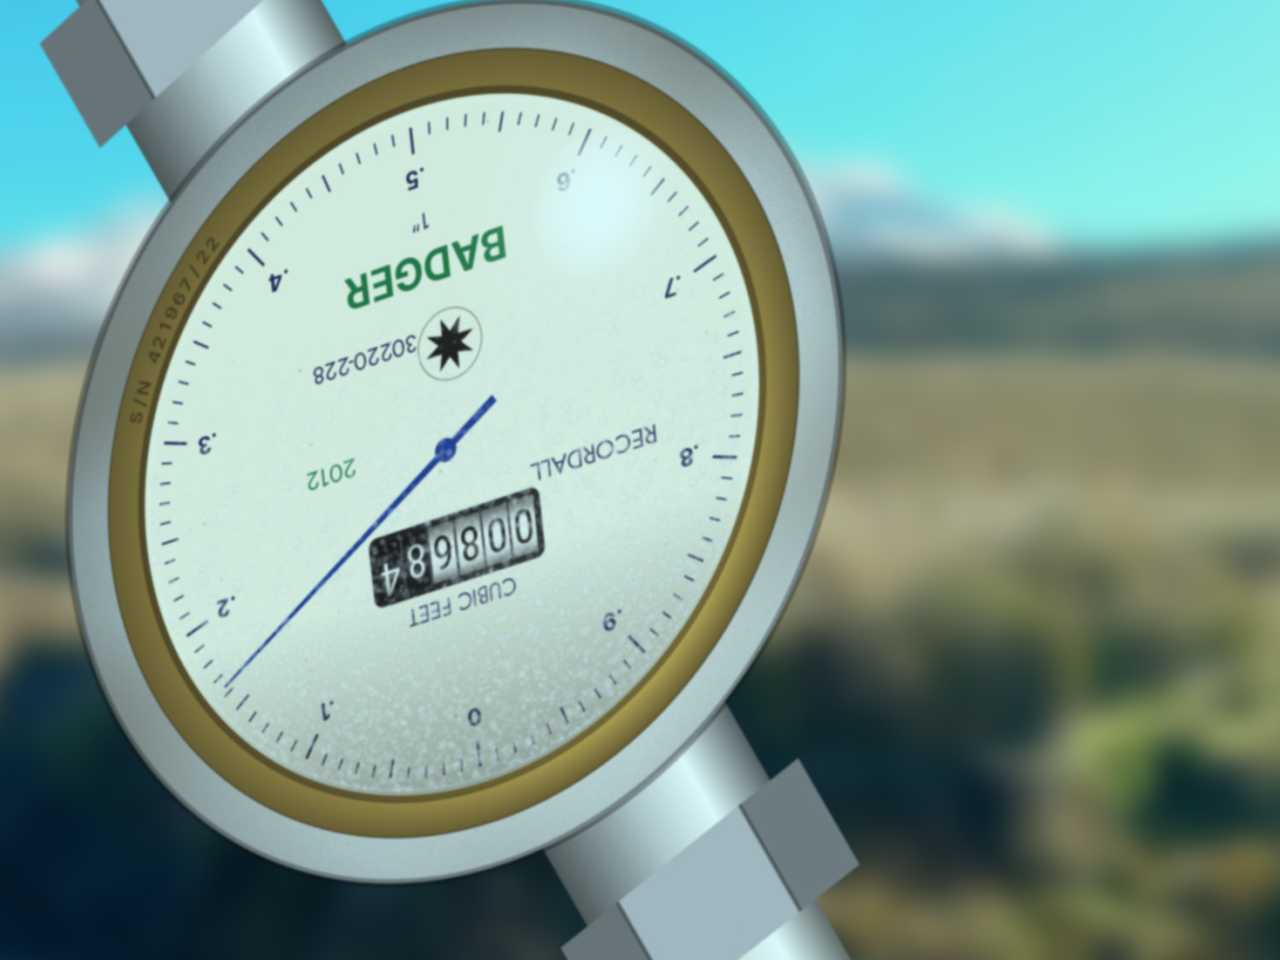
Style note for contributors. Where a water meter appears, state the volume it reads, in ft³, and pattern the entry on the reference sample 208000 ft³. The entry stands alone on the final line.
8684.16 ft³
